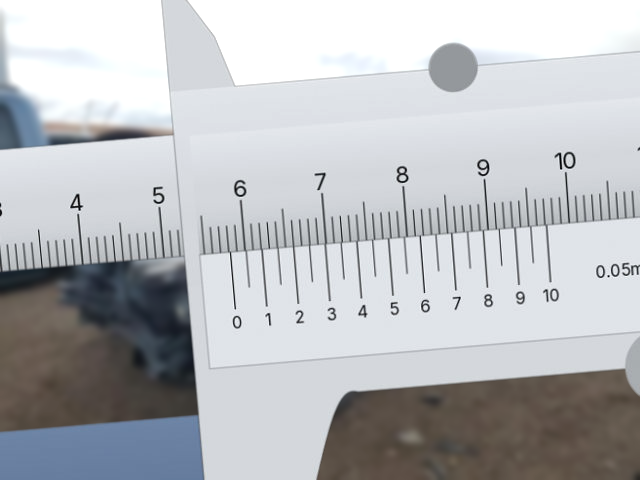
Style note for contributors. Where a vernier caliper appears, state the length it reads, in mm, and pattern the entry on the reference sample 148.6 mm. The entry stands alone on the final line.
58.2 mm
